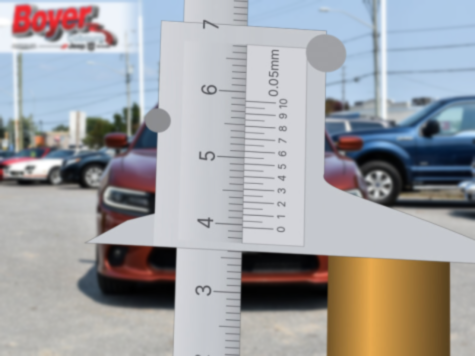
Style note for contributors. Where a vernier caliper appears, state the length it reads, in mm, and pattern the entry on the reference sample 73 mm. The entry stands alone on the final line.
39.6 mm
